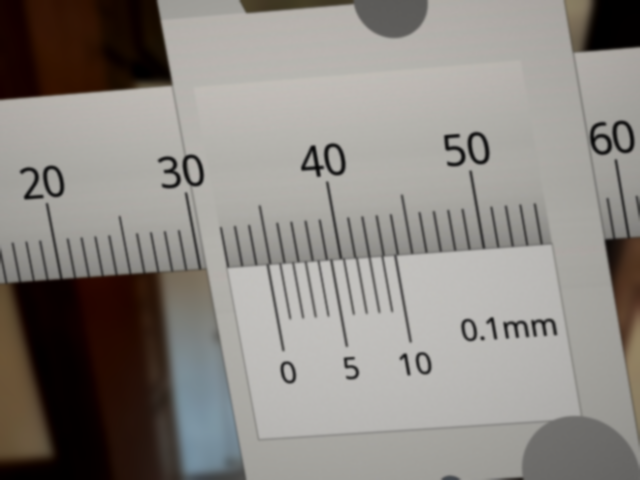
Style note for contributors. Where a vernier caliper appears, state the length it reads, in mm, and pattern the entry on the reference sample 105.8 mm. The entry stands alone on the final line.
34.8 mm
